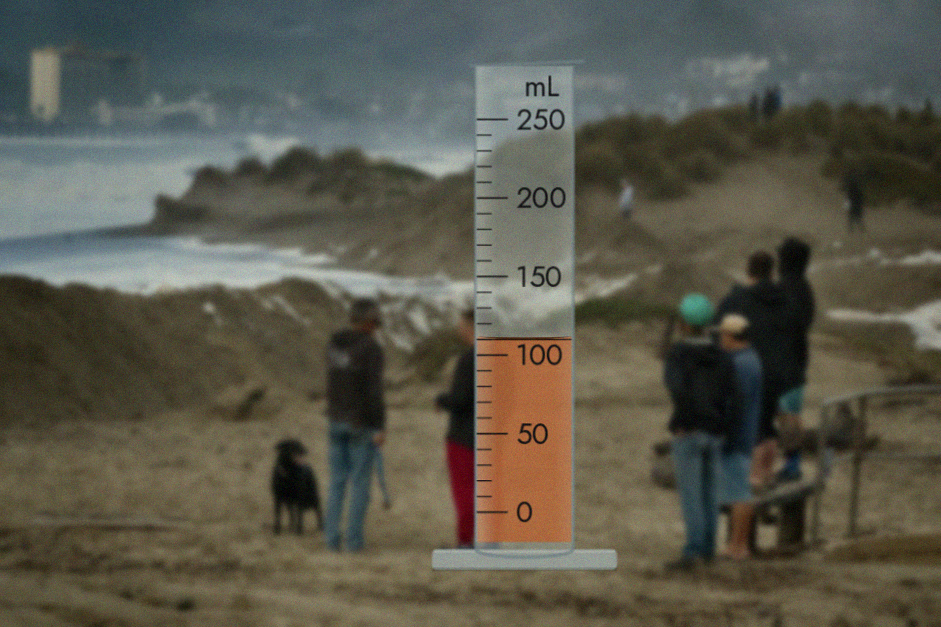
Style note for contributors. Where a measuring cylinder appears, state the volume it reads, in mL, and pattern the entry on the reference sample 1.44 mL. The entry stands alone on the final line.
110 mL
